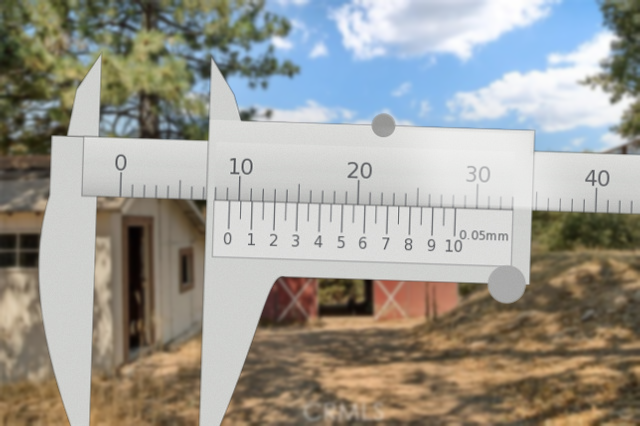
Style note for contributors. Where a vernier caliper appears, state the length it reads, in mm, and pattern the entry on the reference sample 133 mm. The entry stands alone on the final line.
9.2 mm
